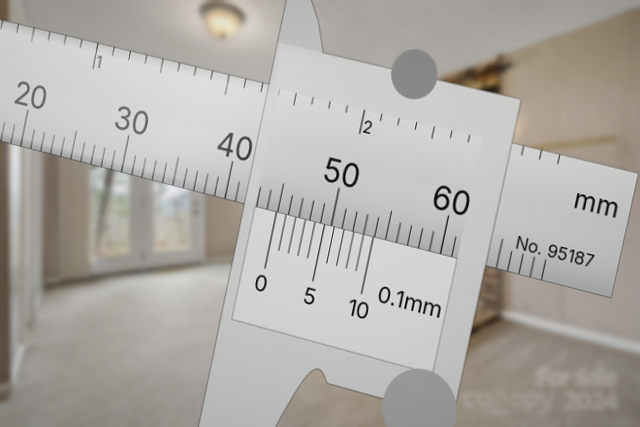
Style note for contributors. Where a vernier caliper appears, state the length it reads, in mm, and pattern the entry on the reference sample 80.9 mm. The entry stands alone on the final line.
44.9 mm
